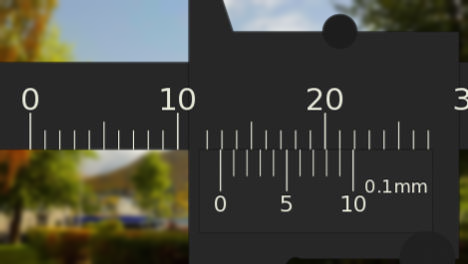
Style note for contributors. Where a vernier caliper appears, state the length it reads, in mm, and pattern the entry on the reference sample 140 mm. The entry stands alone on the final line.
12.9 mm
